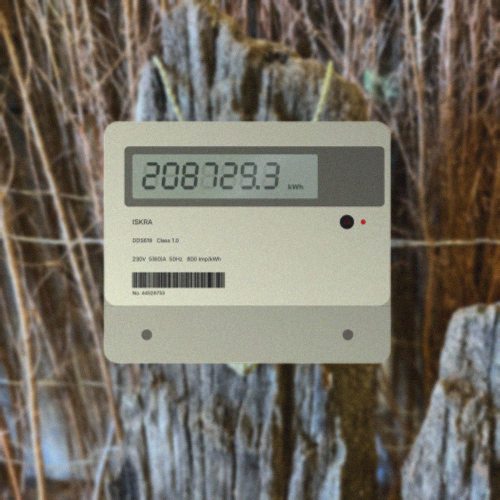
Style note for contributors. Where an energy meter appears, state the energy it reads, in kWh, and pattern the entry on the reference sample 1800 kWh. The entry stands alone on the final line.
208729.3 kWh
